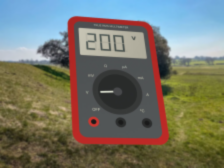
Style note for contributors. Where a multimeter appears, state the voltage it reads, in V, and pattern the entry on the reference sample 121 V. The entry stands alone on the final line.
200 V
